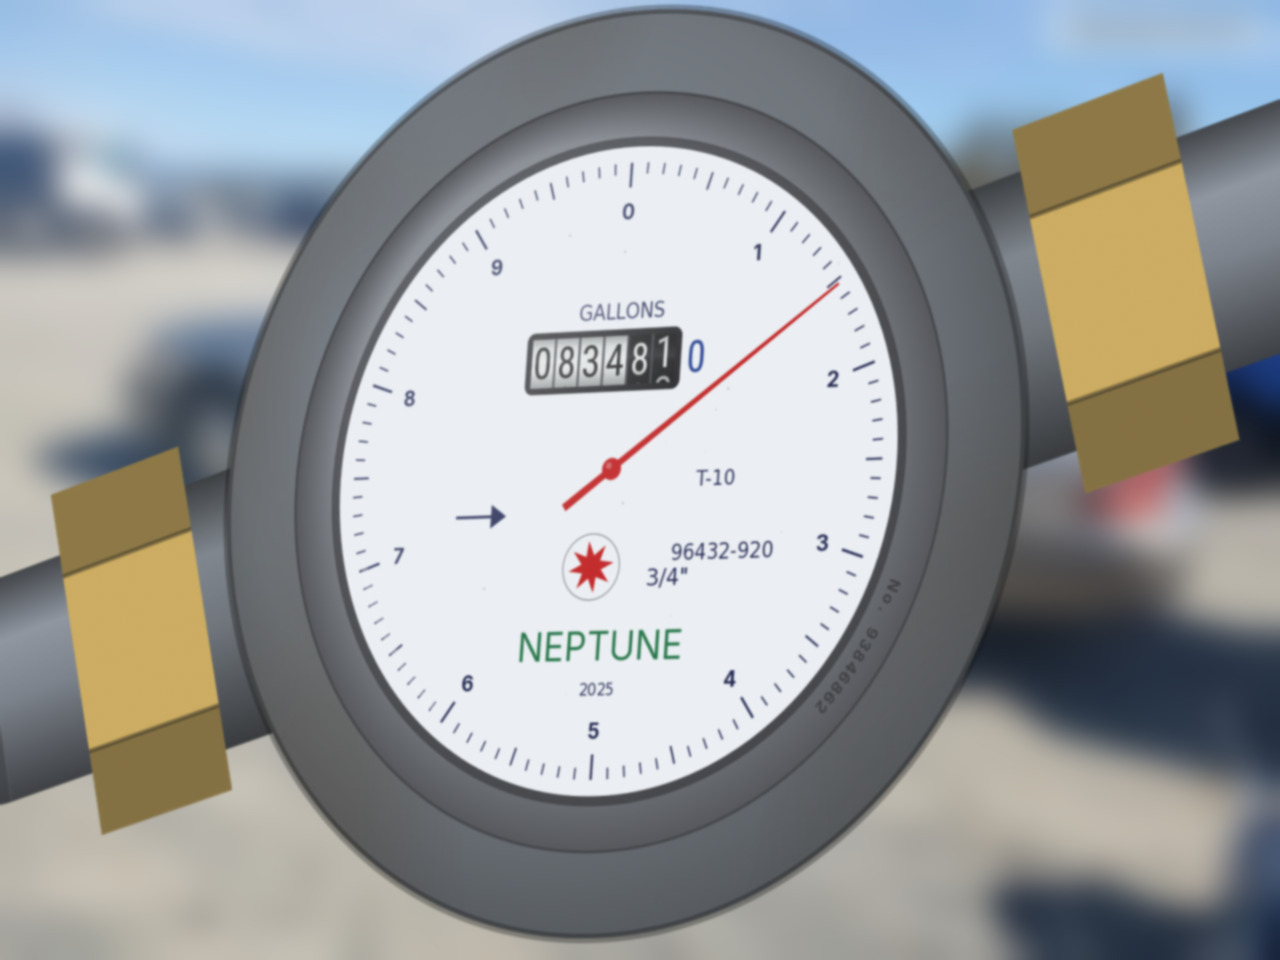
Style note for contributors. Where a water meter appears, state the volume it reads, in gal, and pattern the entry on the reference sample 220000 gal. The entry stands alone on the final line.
834811.5 gal
